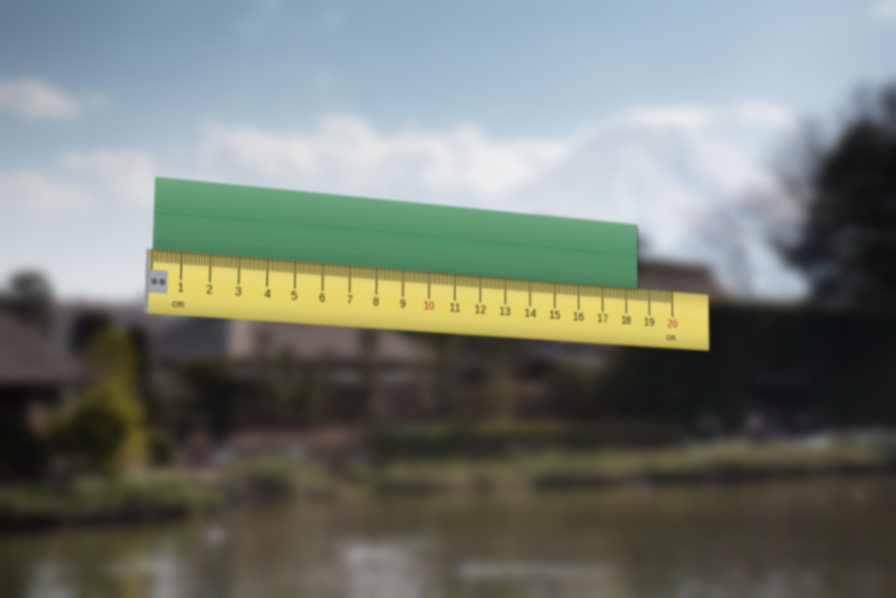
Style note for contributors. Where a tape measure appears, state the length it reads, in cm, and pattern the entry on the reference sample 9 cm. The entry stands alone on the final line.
18.5 cm
